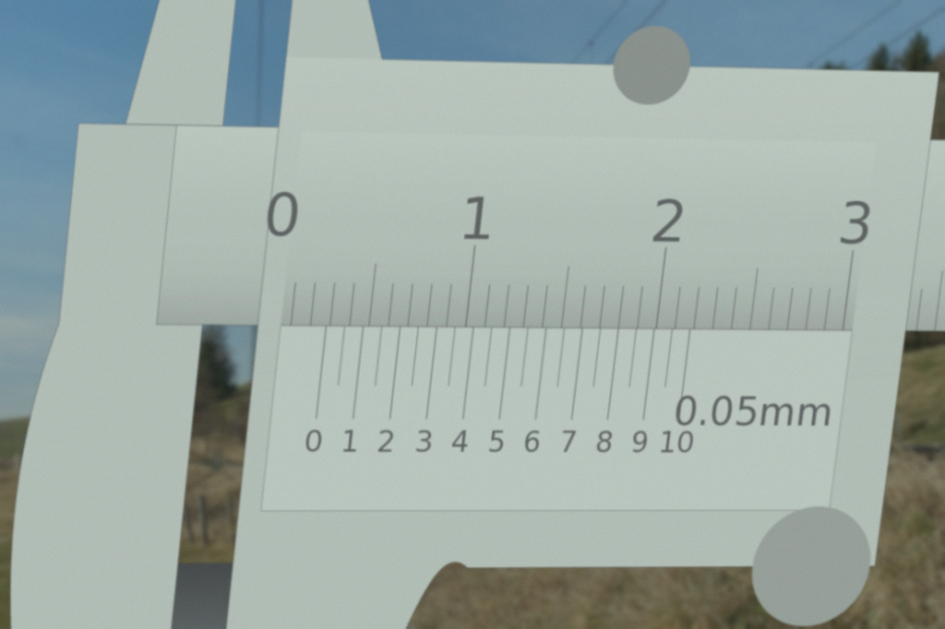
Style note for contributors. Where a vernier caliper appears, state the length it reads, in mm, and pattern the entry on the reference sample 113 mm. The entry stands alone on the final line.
2.8 mm
